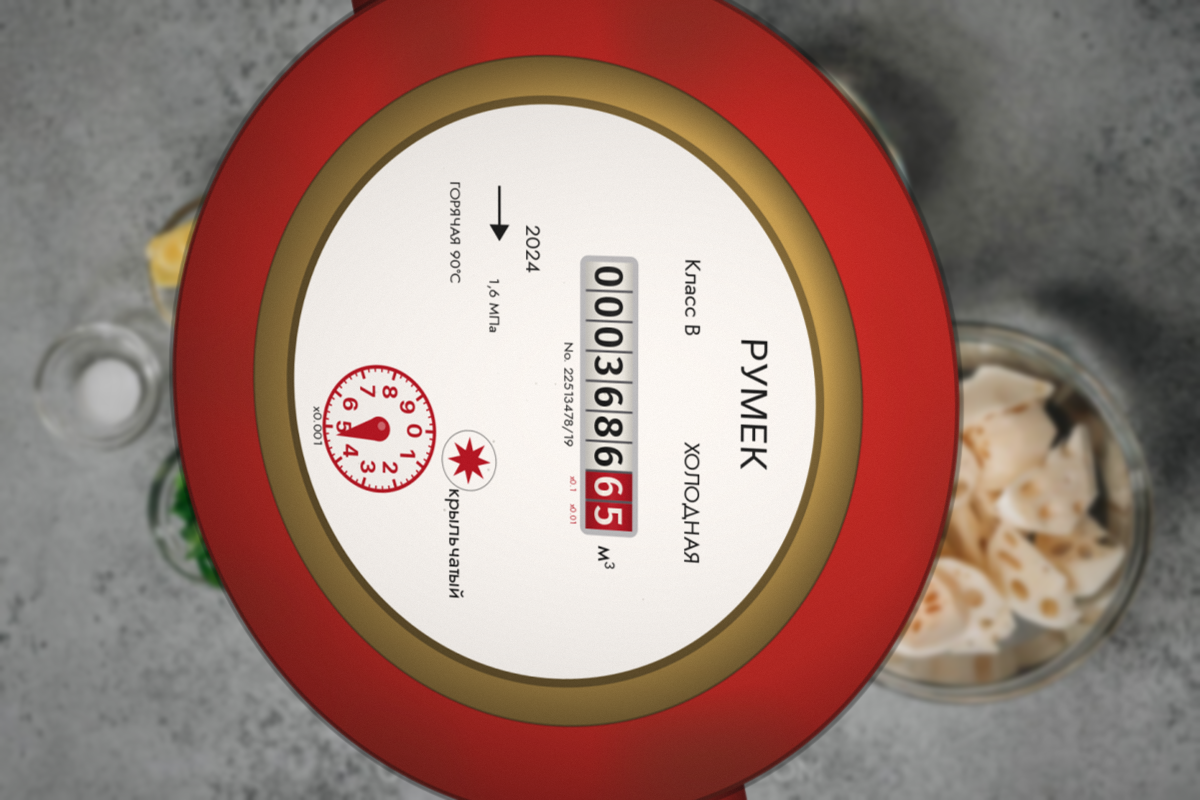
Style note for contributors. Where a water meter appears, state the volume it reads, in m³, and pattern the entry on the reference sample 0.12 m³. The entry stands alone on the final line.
3686.654 m³
